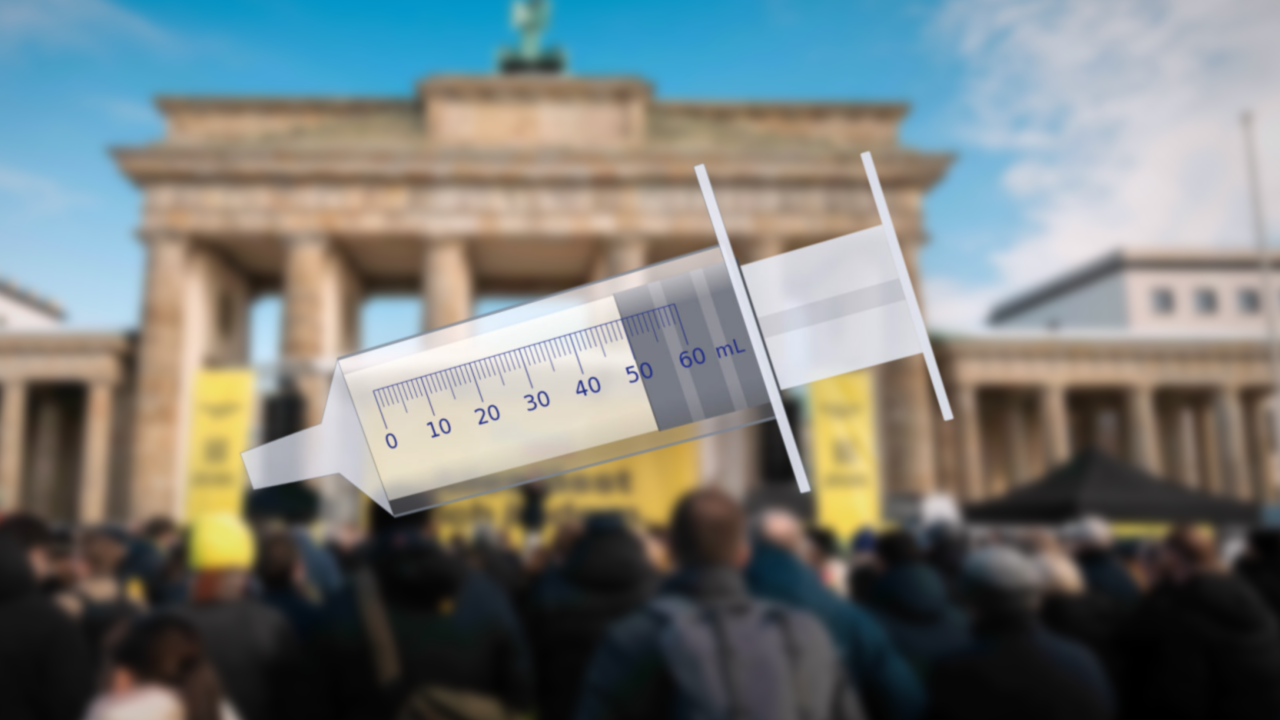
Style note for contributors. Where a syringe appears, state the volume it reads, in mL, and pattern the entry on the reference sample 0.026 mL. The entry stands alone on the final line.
50 mL
